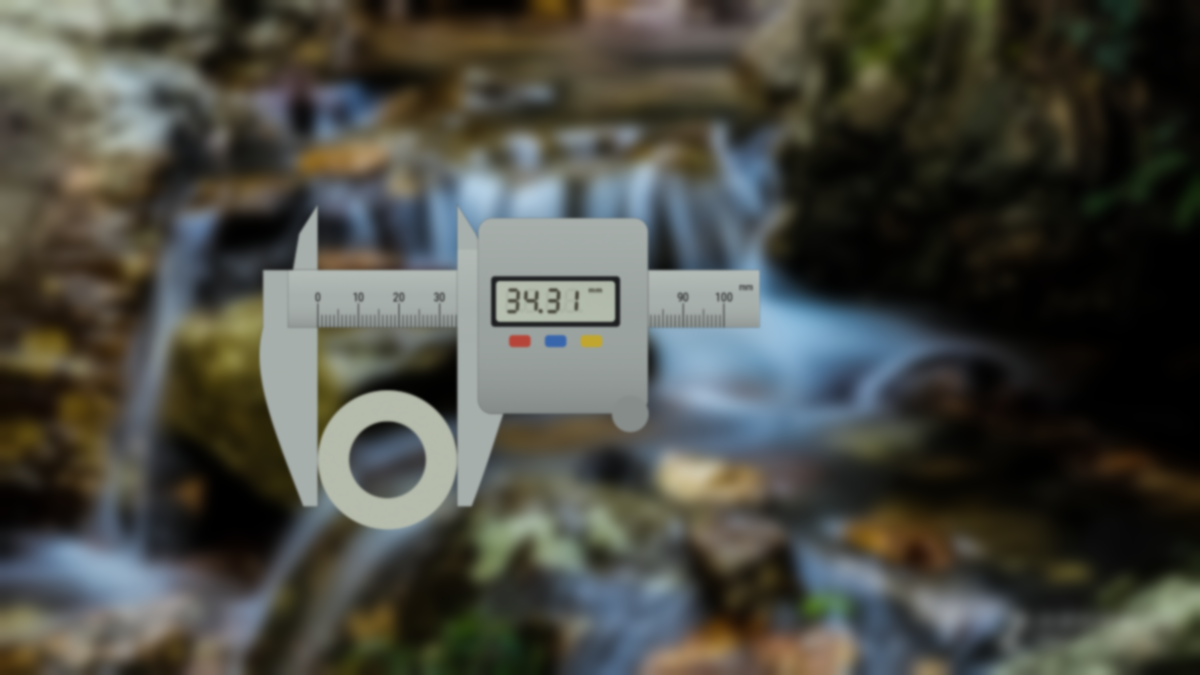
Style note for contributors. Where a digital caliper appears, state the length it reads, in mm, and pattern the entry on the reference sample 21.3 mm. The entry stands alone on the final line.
34.31 mm
